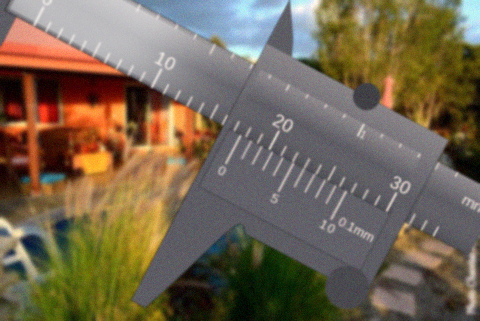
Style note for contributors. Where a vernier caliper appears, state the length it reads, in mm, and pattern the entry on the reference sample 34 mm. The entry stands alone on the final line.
17.6 mm
